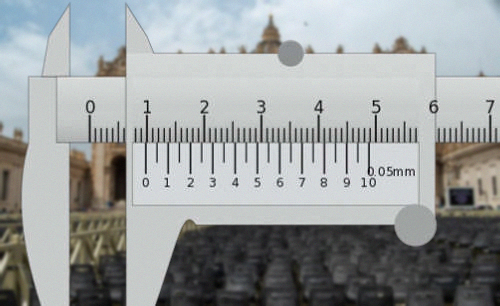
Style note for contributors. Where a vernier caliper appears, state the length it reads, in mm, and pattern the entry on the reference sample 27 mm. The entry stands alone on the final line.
9.8 mm
